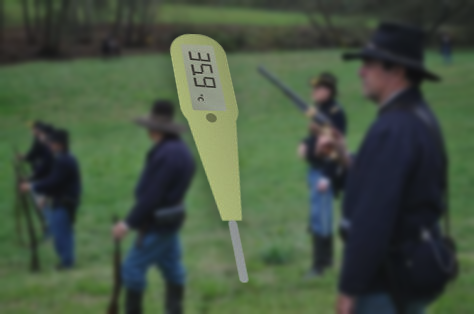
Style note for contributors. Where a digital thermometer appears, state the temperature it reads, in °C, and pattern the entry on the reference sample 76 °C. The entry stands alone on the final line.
35.9 °C
